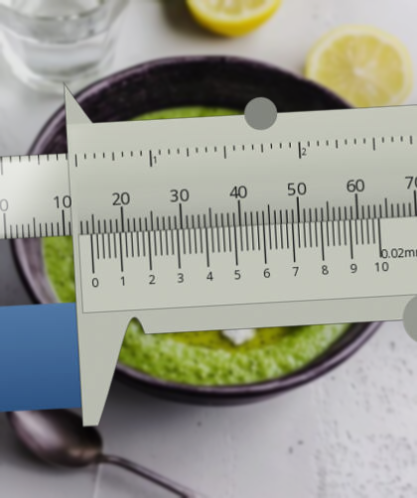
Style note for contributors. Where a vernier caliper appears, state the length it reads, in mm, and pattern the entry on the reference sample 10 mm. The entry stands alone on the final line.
14.6 mm
